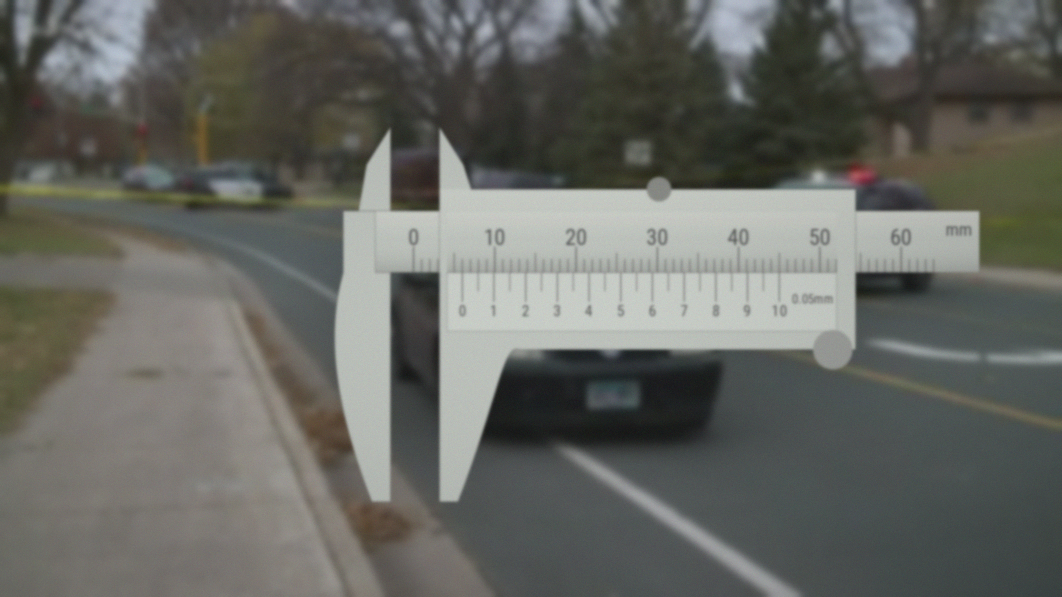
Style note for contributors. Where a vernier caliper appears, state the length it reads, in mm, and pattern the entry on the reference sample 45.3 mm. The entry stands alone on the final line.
6.0 mm
